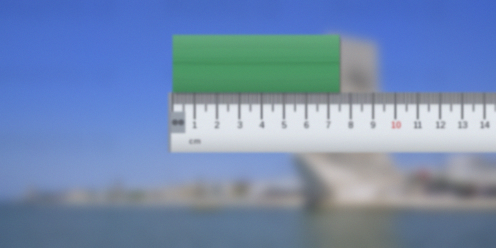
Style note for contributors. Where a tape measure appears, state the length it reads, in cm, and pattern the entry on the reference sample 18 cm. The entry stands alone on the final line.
7.5 cm
